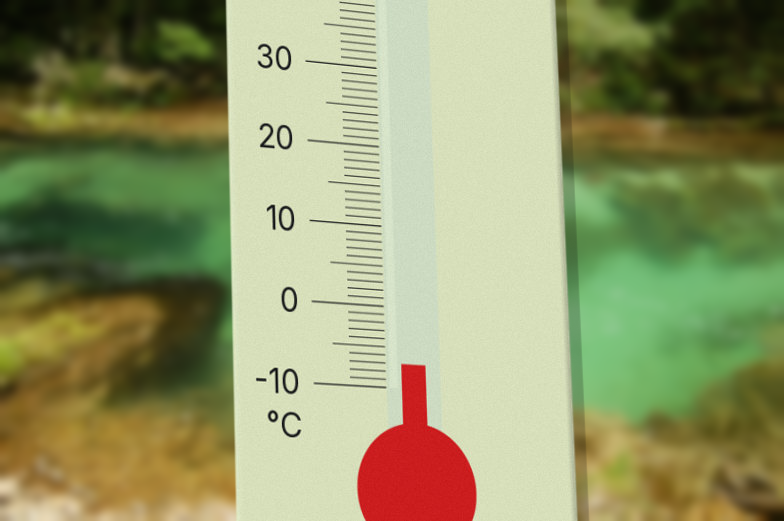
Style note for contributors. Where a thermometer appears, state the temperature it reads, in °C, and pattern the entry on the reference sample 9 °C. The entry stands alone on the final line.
-7 °C
